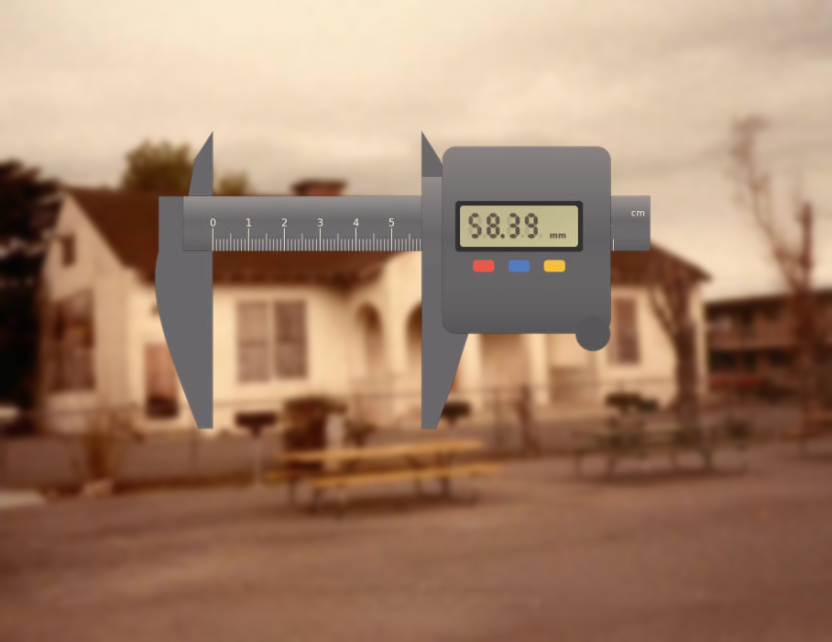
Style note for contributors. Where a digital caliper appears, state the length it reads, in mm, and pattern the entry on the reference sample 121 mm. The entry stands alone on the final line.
58.39 mm
